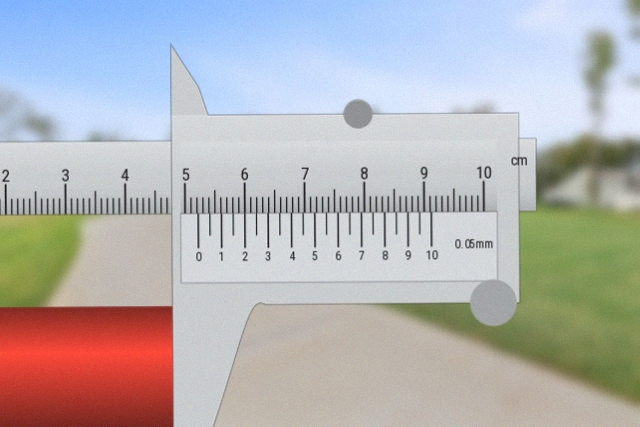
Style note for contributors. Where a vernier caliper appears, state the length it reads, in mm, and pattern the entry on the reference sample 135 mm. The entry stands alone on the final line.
52.2 mm
